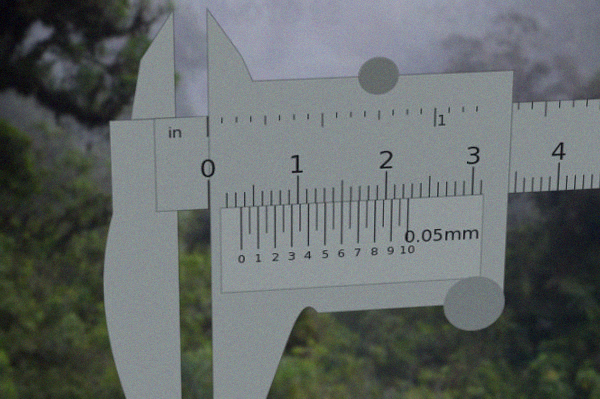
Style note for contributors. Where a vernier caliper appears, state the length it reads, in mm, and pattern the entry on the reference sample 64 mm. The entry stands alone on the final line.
3.6 mm
